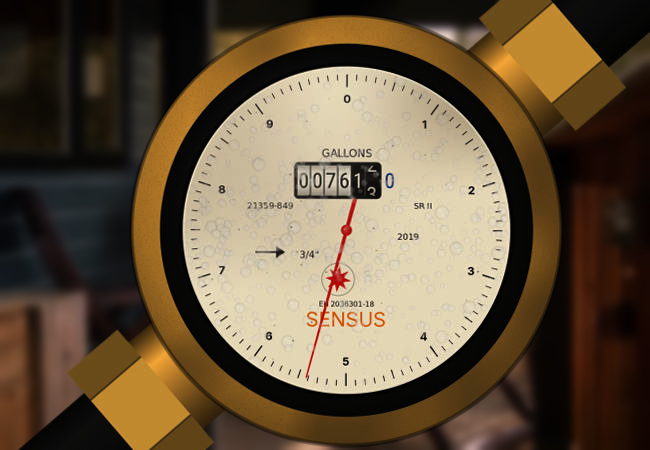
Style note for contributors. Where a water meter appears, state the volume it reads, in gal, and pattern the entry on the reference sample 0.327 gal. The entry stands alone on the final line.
76125.4 gal
